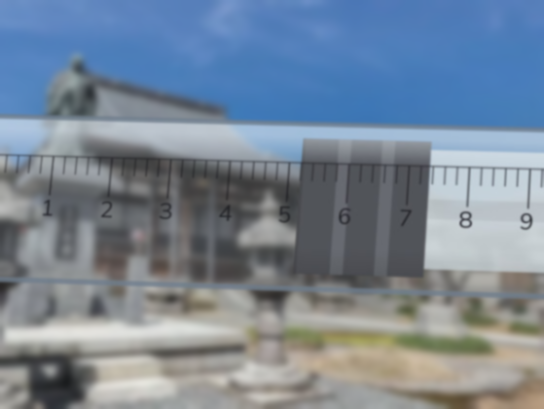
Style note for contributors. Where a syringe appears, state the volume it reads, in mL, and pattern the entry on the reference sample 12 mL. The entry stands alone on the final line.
5.2 mL
